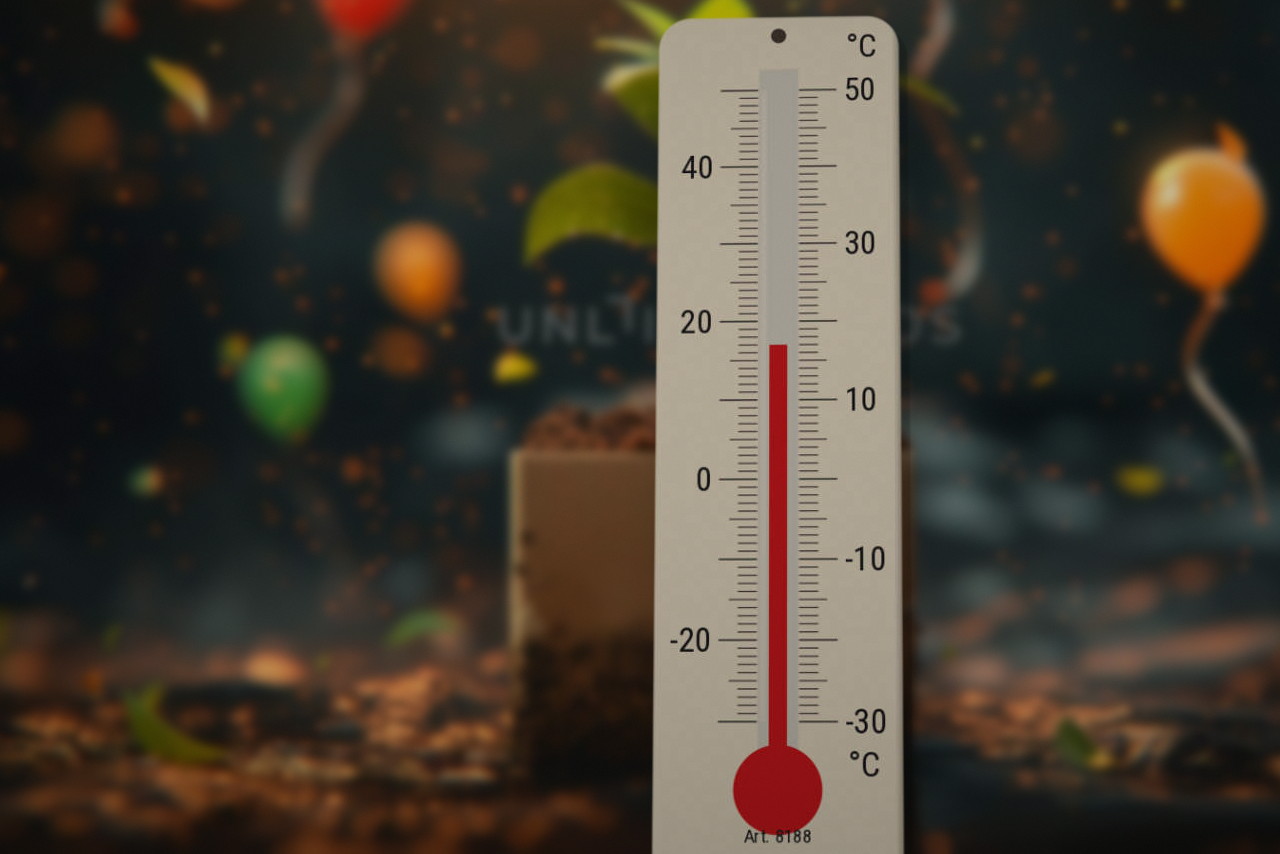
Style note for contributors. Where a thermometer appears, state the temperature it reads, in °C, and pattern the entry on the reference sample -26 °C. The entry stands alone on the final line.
17 °C
